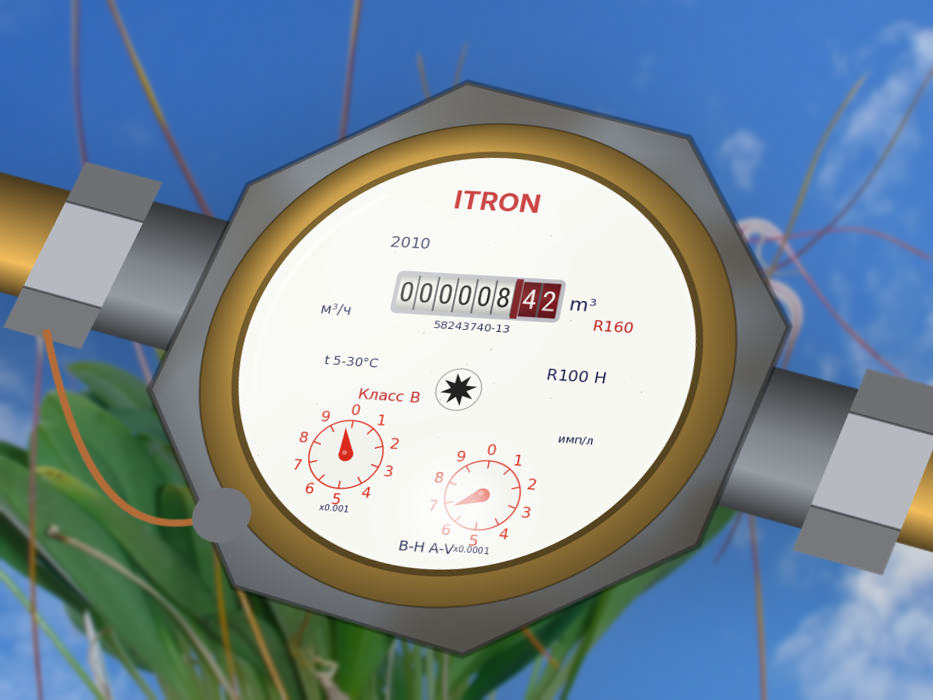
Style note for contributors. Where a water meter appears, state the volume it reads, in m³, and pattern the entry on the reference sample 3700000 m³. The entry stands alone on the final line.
8.4196 m³
